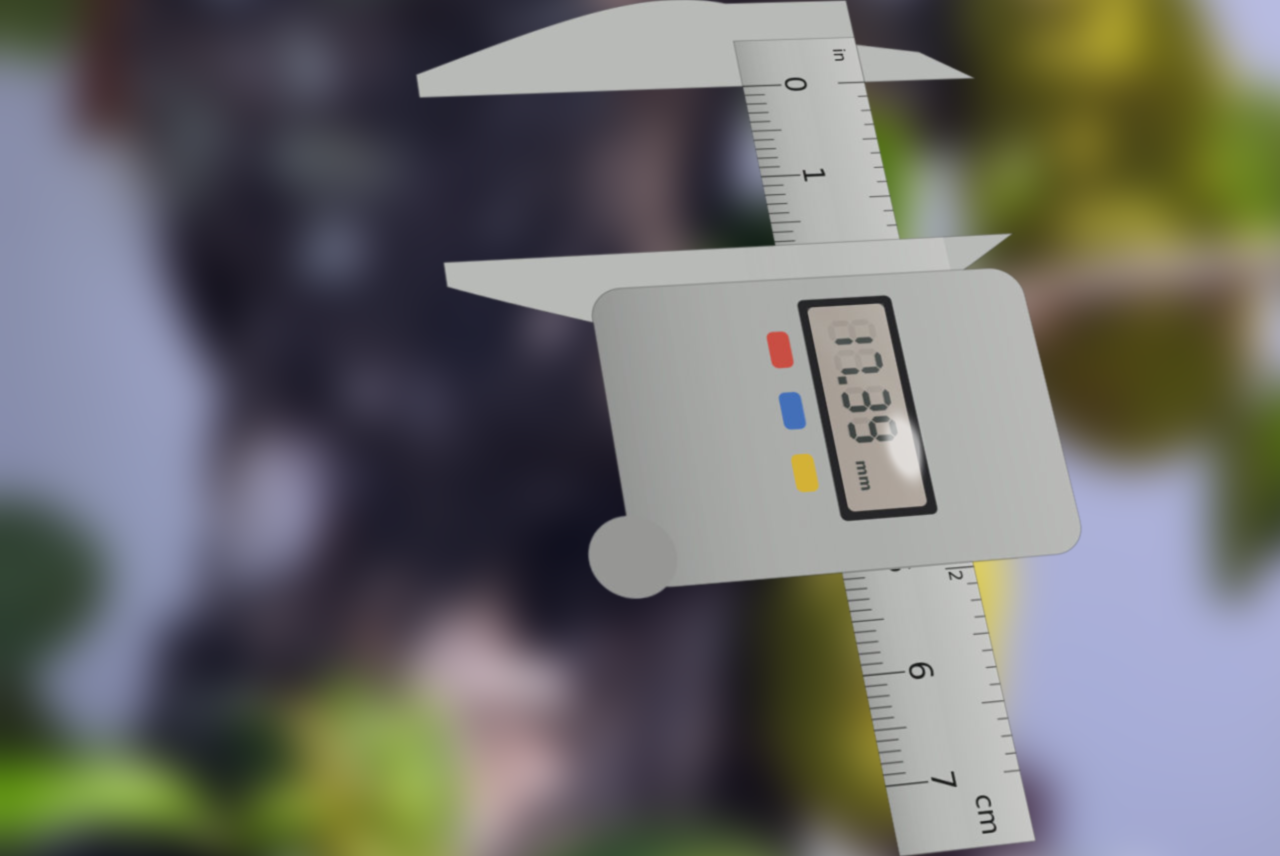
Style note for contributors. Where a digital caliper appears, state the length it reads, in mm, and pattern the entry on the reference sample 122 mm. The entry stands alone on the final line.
17.39 mm
